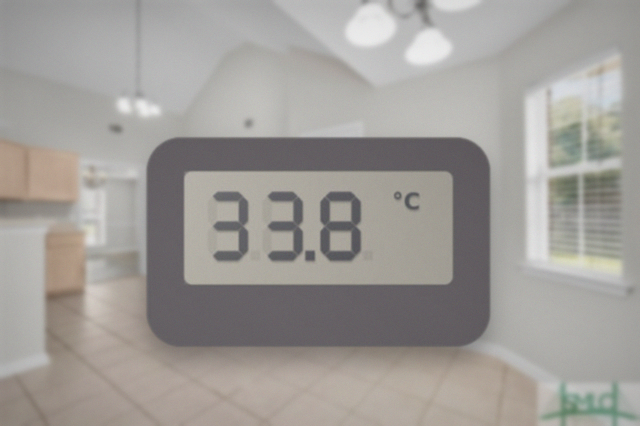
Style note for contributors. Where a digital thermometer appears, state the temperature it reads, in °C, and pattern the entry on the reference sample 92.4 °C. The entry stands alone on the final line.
33.8 °C
